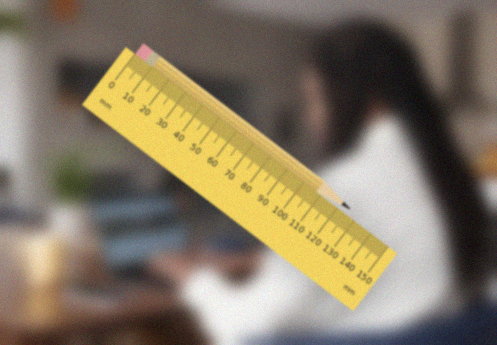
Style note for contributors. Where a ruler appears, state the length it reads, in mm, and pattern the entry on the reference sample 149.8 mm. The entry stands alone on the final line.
125 mm
